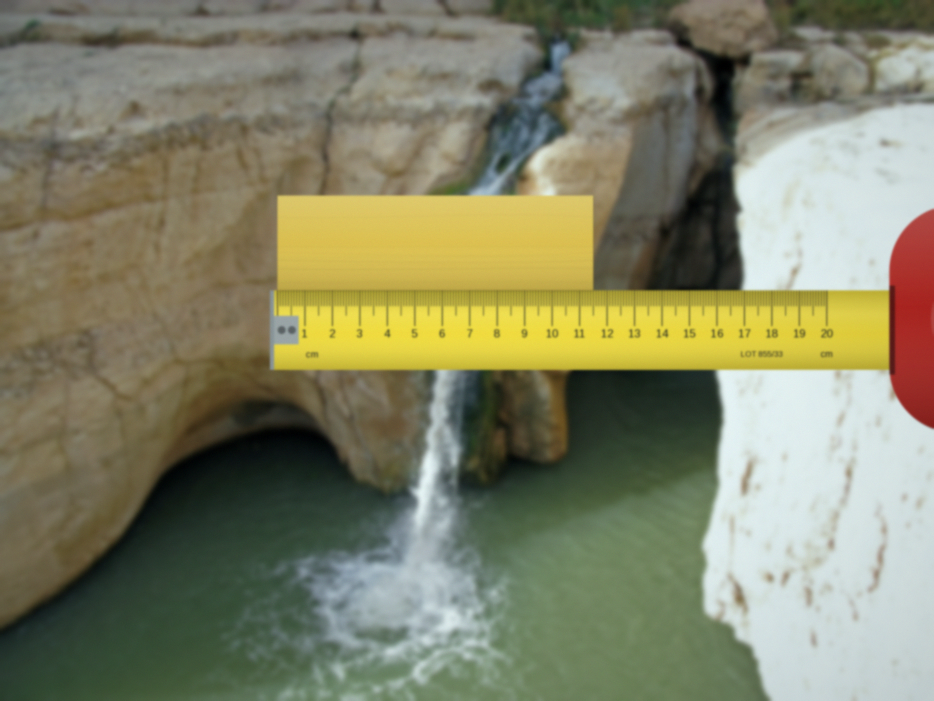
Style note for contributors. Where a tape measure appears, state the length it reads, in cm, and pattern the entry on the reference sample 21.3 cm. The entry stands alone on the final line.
11.5 cm
